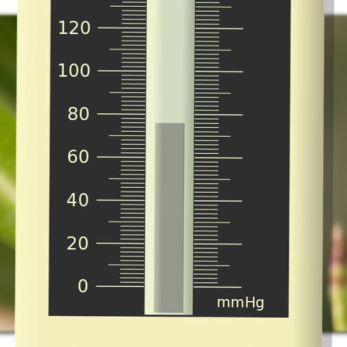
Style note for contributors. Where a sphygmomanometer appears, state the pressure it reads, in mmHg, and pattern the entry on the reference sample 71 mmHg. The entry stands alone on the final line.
76 mmHg
